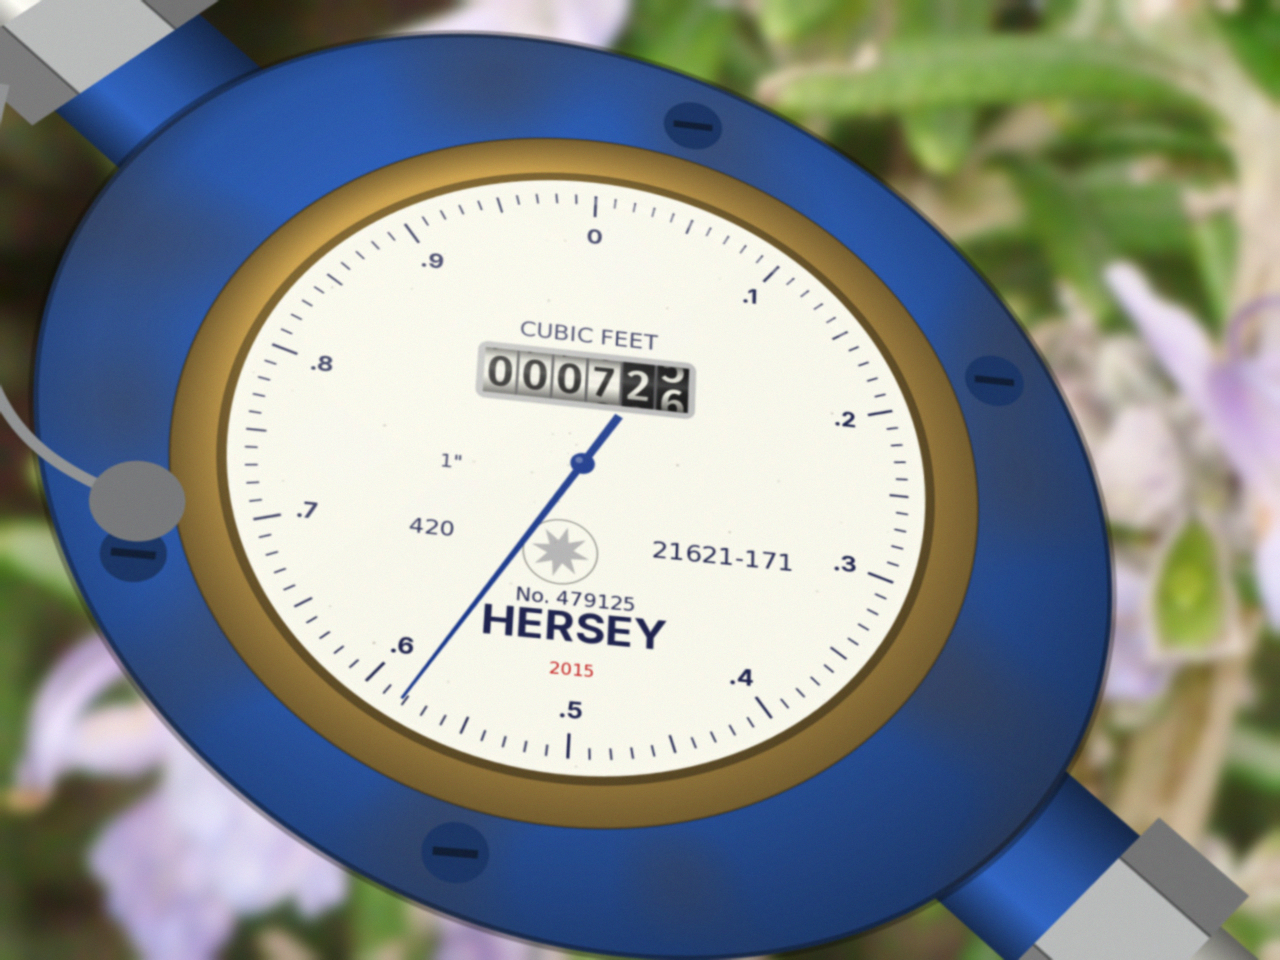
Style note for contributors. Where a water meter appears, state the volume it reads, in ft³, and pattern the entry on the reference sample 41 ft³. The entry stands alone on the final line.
725.58 ft³
